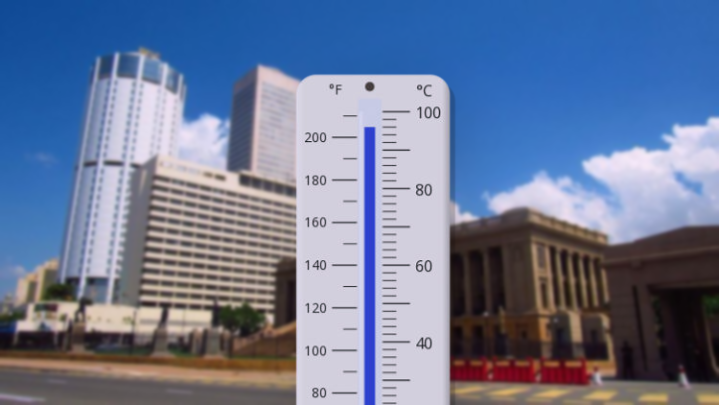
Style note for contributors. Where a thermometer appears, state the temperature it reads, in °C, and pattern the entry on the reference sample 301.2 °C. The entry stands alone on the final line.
96 °C
